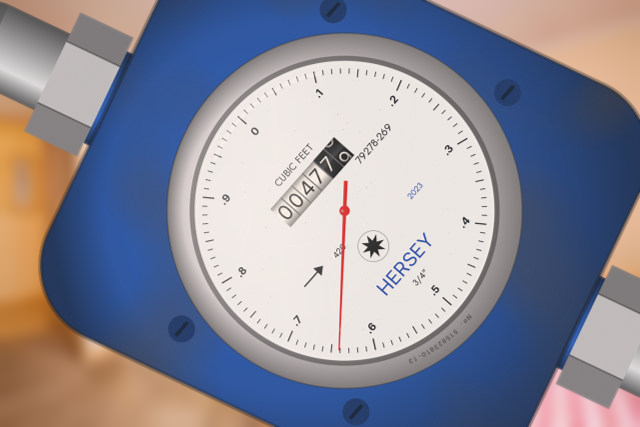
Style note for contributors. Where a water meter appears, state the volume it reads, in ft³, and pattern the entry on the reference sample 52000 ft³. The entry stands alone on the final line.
4778.64 ft³
